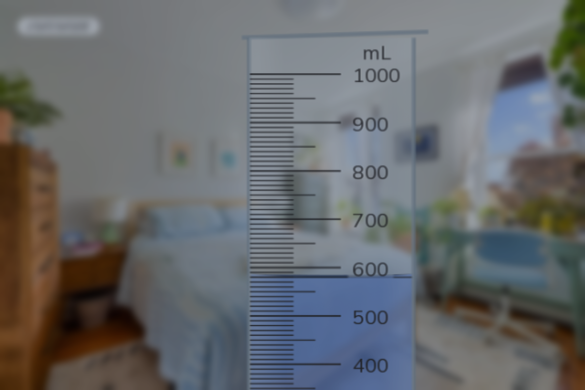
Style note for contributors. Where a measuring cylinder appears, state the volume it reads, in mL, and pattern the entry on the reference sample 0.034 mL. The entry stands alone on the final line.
580 mL
